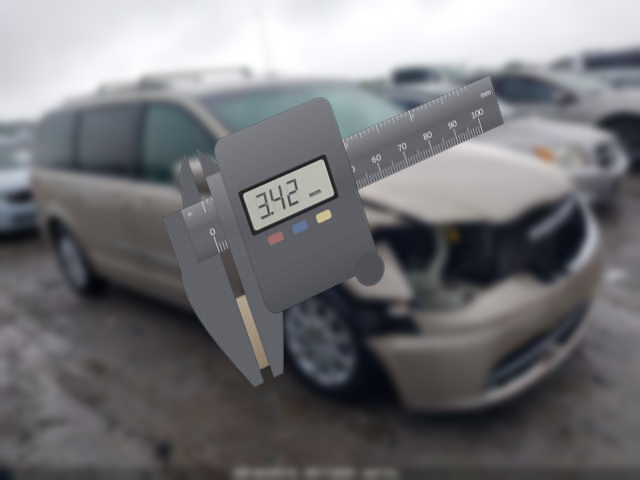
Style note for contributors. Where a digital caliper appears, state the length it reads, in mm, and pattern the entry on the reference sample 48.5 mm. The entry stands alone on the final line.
3.42 mm
